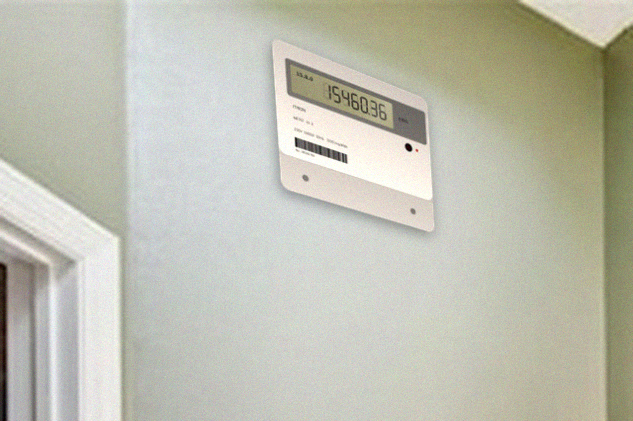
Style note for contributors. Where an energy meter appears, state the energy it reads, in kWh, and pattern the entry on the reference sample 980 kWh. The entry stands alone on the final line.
15460.36 kWh
